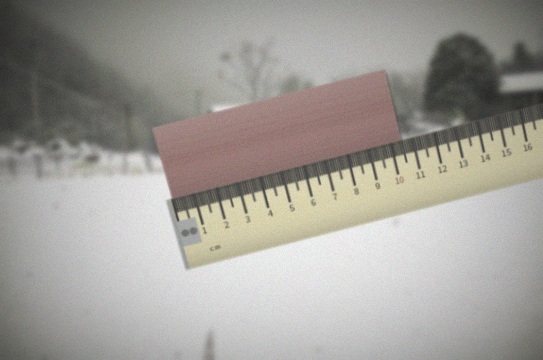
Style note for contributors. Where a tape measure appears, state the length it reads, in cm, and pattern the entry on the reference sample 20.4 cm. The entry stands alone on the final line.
10.5 cm
